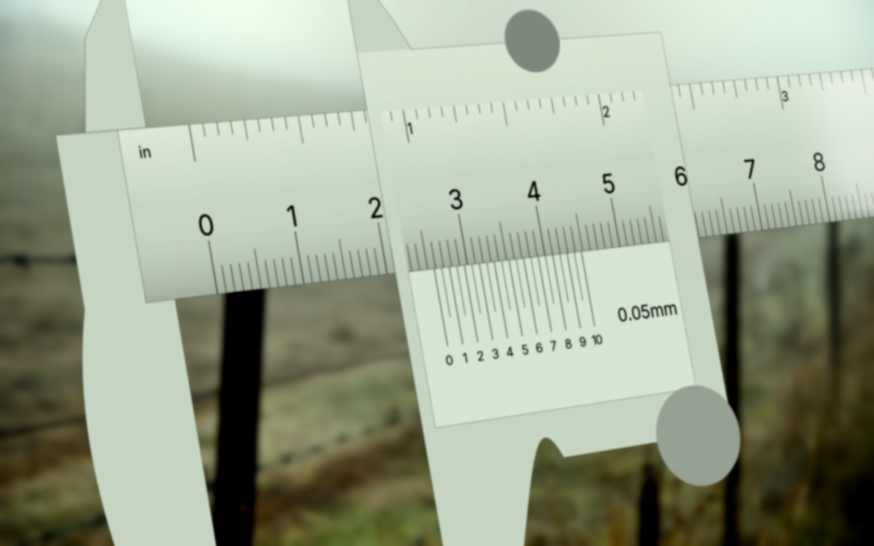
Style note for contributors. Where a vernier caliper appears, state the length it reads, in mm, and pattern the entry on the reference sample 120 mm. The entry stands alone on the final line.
25.8 mm
